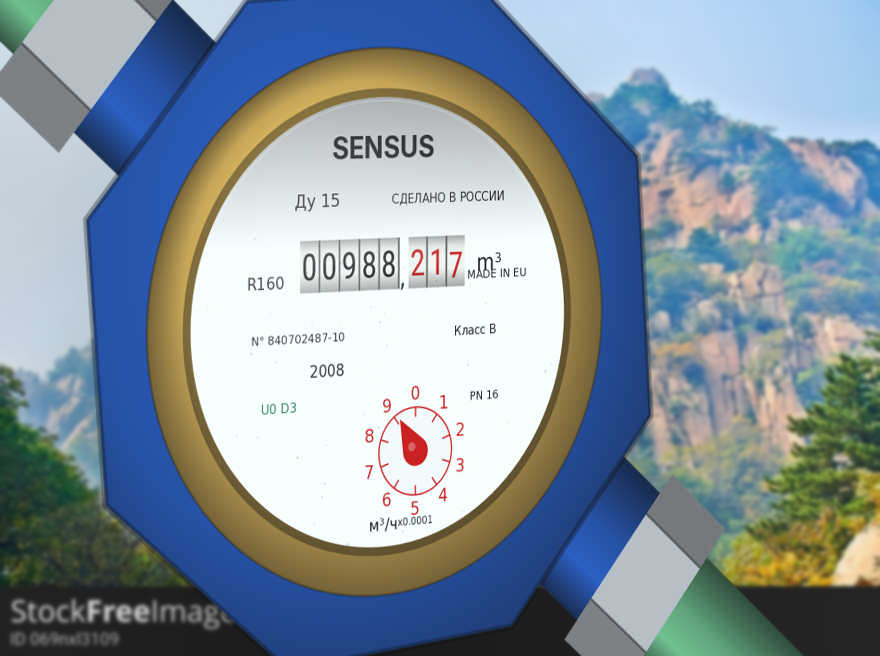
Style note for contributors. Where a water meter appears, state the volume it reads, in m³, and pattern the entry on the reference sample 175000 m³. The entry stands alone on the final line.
988.2169 m³
